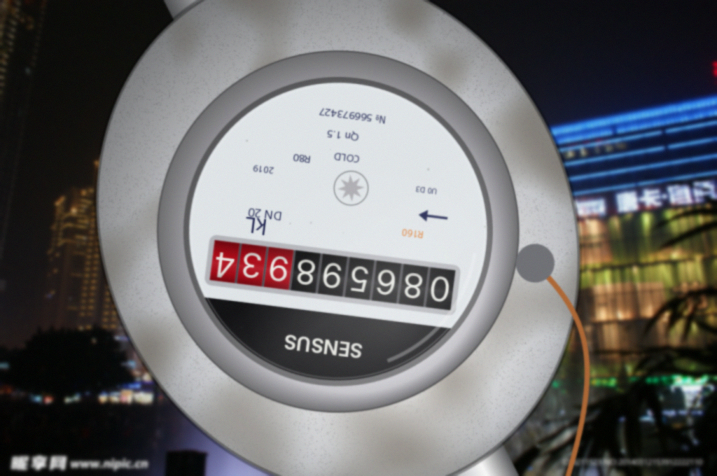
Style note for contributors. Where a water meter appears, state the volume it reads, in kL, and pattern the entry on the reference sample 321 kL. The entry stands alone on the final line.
86598.934 kL
